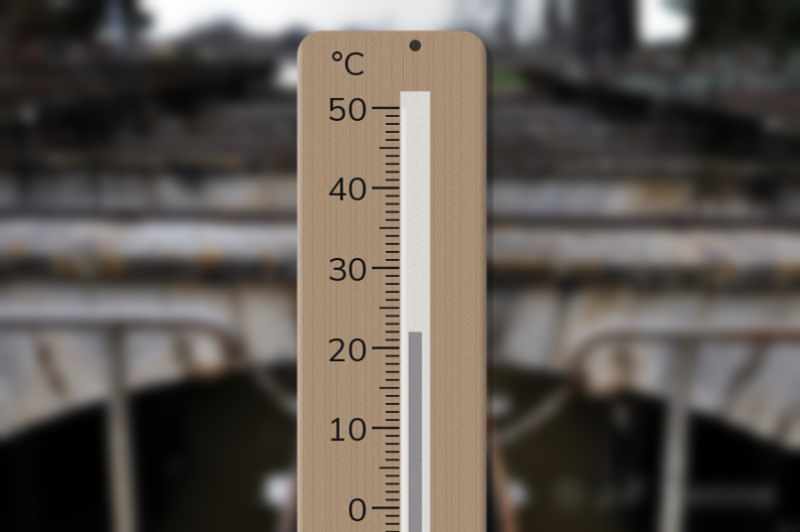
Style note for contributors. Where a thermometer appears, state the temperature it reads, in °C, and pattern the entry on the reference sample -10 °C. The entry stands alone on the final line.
22 °C
